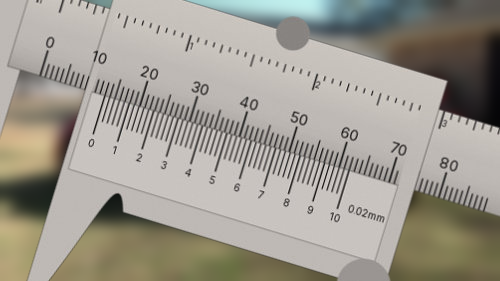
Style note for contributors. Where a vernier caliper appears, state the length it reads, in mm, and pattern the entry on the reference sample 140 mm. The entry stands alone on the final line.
13.0 mm
